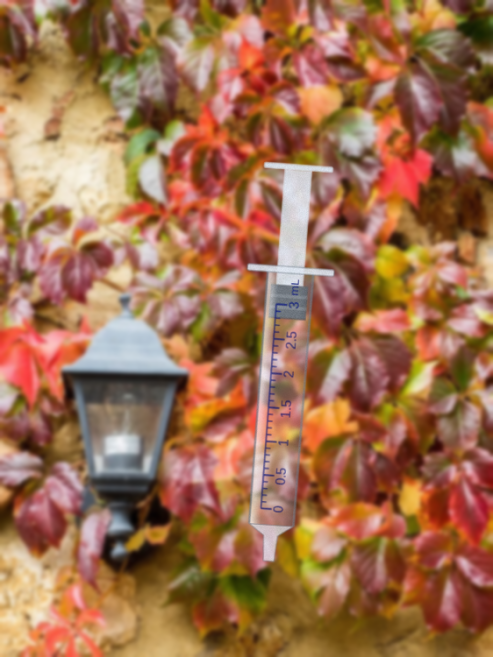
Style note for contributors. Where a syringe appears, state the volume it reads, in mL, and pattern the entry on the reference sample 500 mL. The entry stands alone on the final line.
2.8 mL
